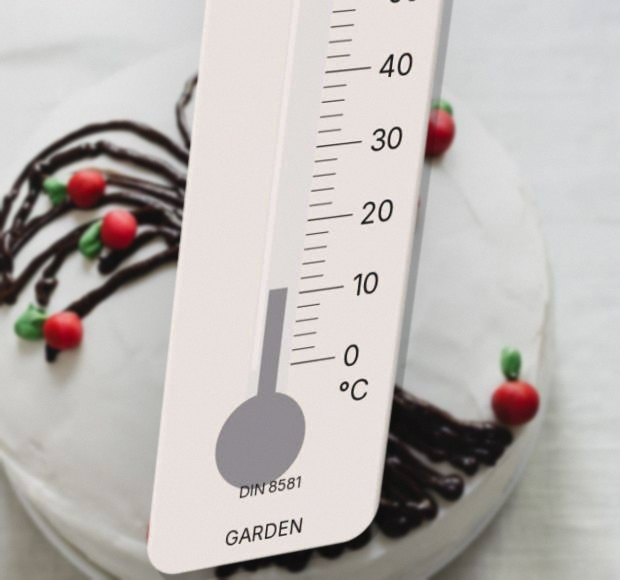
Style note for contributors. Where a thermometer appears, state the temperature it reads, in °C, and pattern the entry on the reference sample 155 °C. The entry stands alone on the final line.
11 °C
